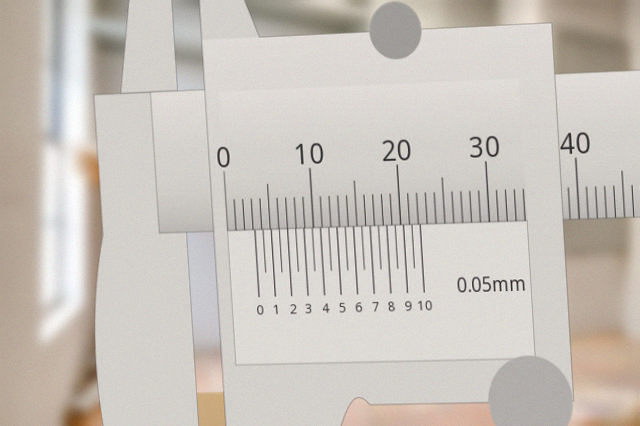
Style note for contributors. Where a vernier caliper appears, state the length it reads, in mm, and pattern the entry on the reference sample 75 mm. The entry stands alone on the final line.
3.2 mm
